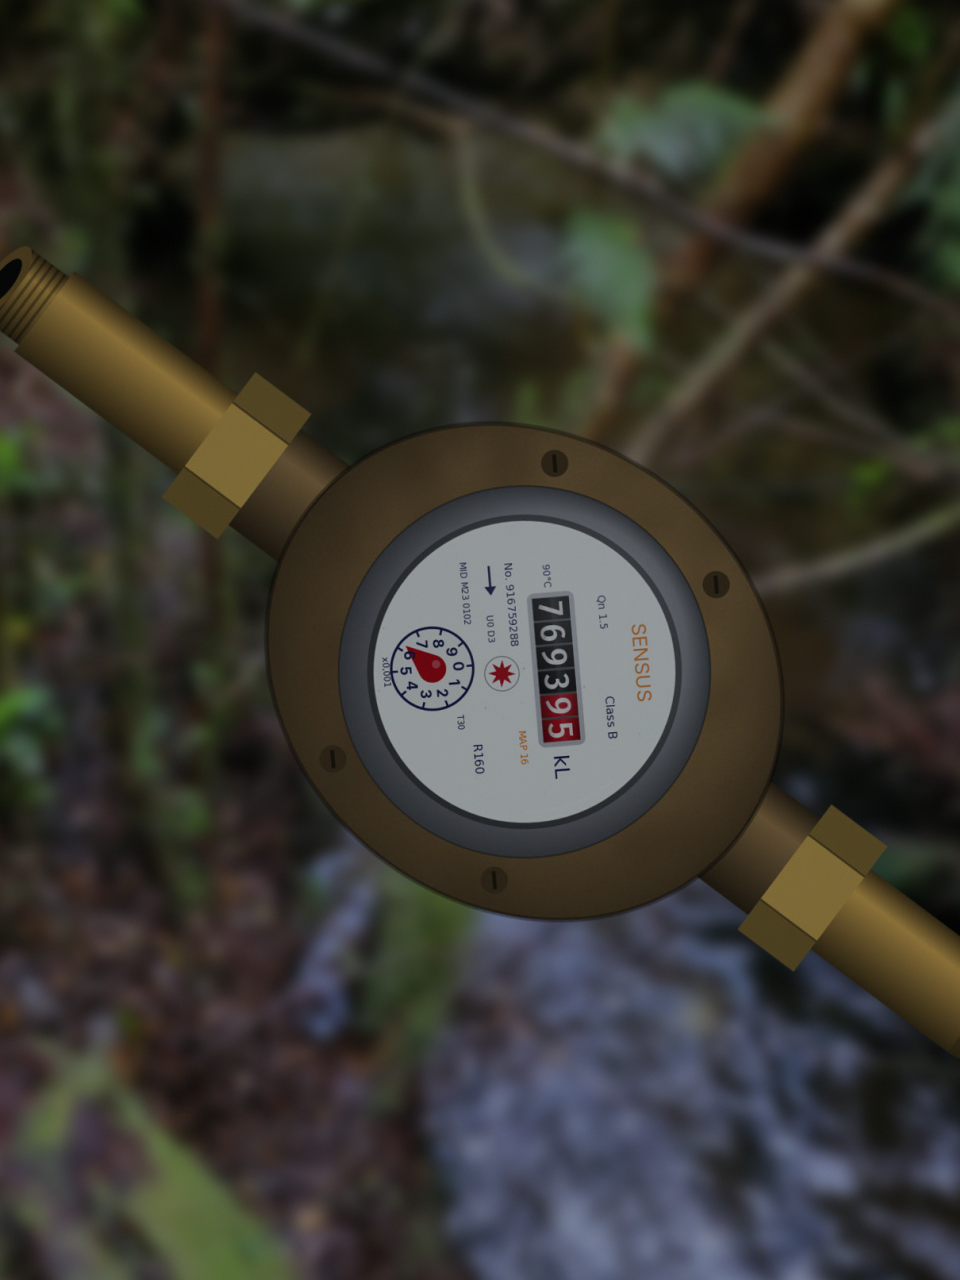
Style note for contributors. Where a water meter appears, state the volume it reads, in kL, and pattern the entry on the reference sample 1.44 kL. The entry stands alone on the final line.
7693.956 kL
